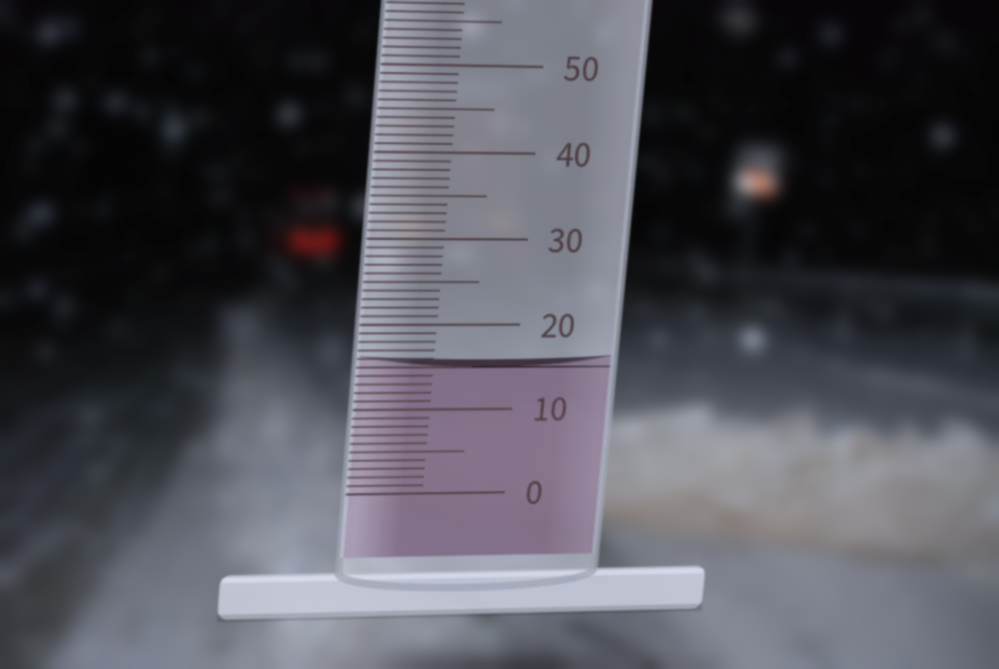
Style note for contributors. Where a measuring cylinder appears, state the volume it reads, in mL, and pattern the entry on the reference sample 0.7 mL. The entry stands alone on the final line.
15 mL
